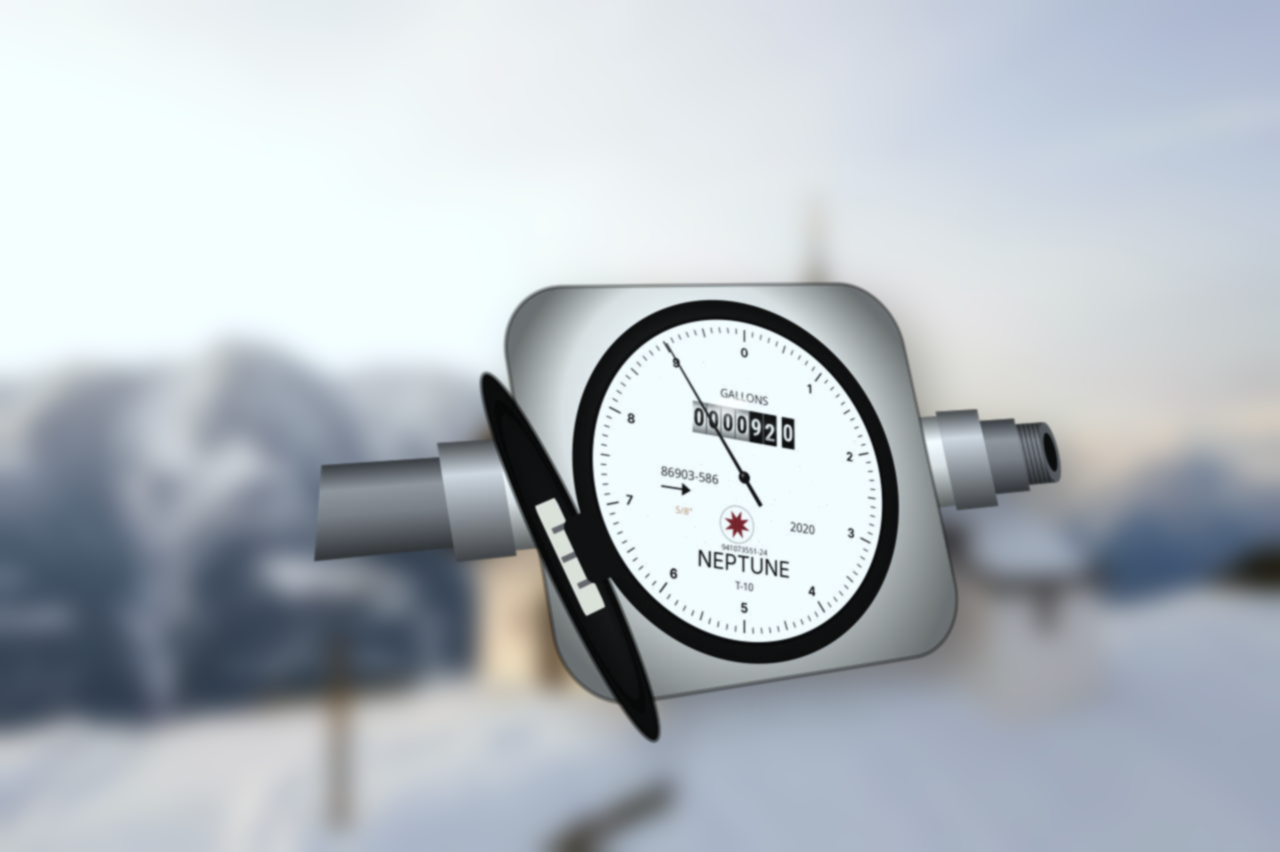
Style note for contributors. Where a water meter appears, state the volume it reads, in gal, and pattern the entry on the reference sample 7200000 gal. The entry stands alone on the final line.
919.0 gal
